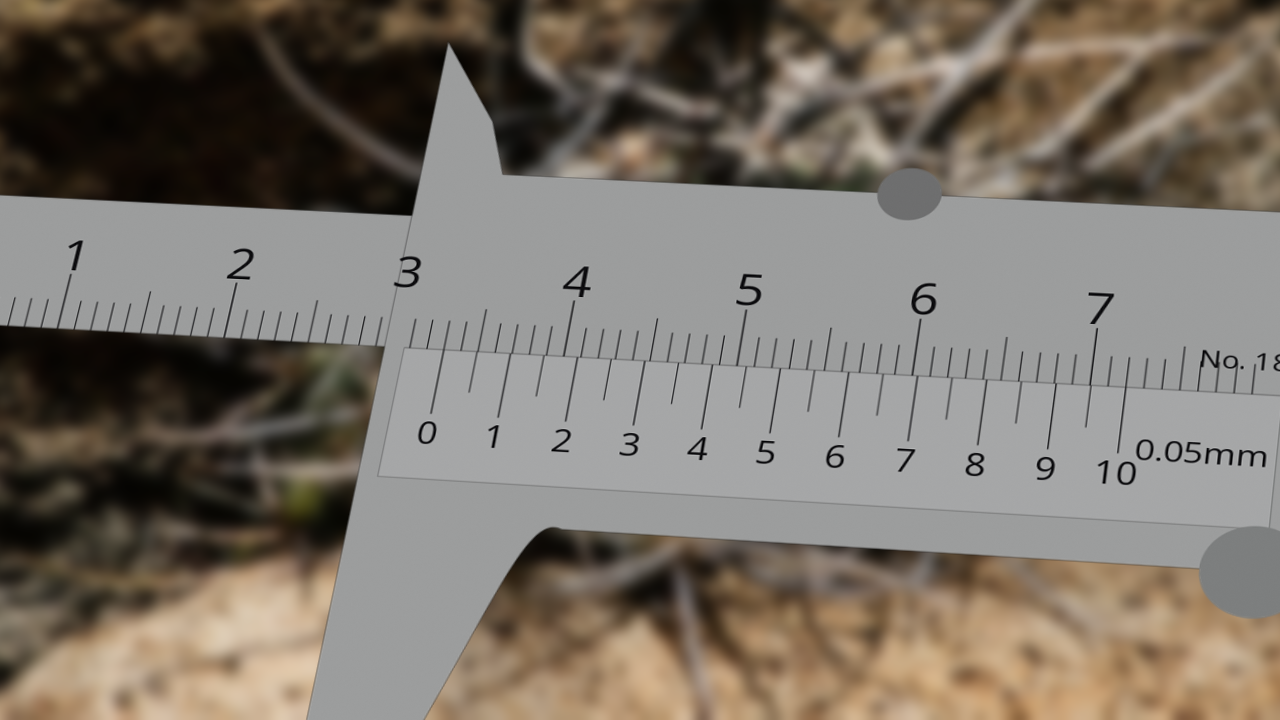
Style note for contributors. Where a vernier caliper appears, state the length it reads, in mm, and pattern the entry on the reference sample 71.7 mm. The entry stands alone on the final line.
33.0 mm
